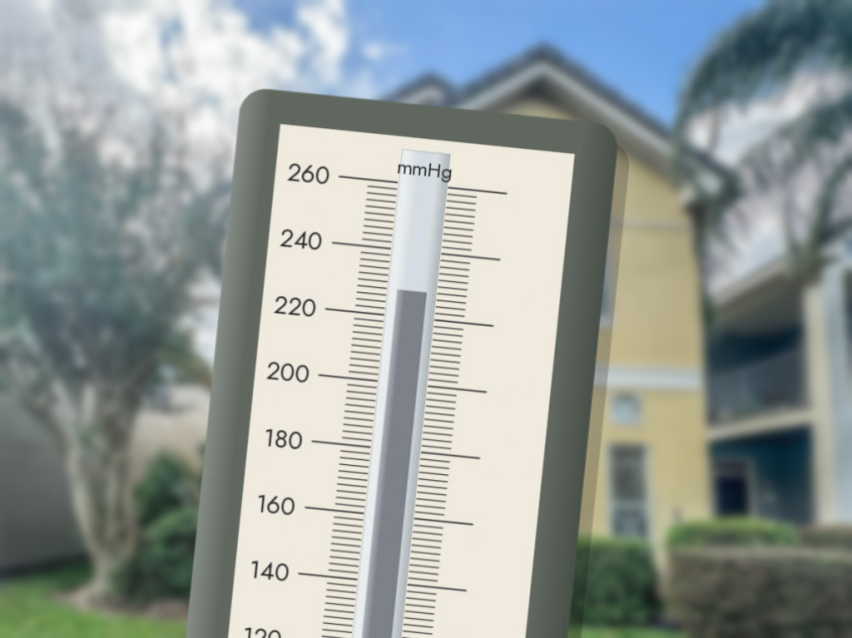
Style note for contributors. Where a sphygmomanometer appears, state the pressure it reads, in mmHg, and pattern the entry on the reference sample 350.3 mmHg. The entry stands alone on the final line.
228 mmHg
